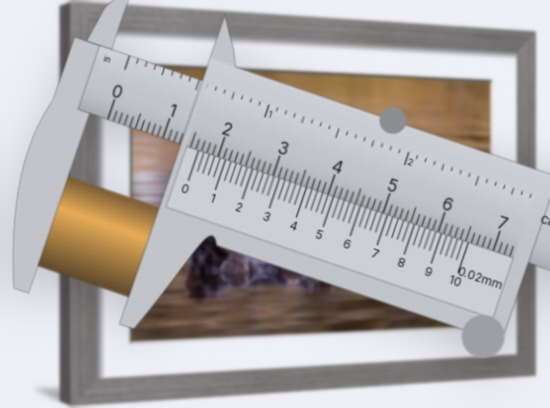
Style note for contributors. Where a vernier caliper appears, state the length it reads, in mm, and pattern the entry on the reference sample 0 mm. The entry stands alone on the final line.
16.5 mm
